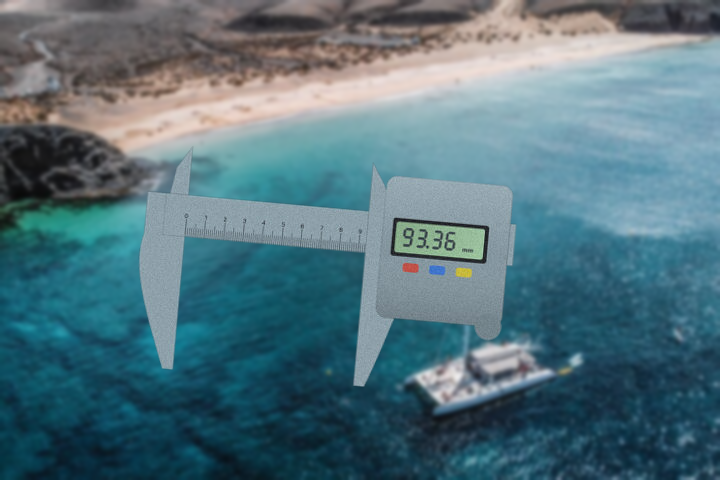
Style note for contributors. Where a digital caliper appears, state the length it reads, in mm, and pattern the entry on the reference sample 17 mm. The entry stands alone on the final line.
93.36 mm
